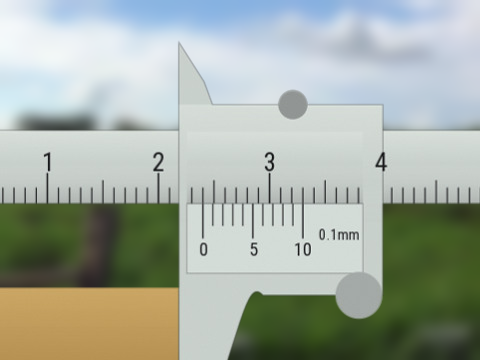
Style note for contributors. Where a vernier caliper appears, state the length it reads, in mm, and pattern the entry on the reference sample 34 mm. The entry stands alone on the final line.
24.0 mm
